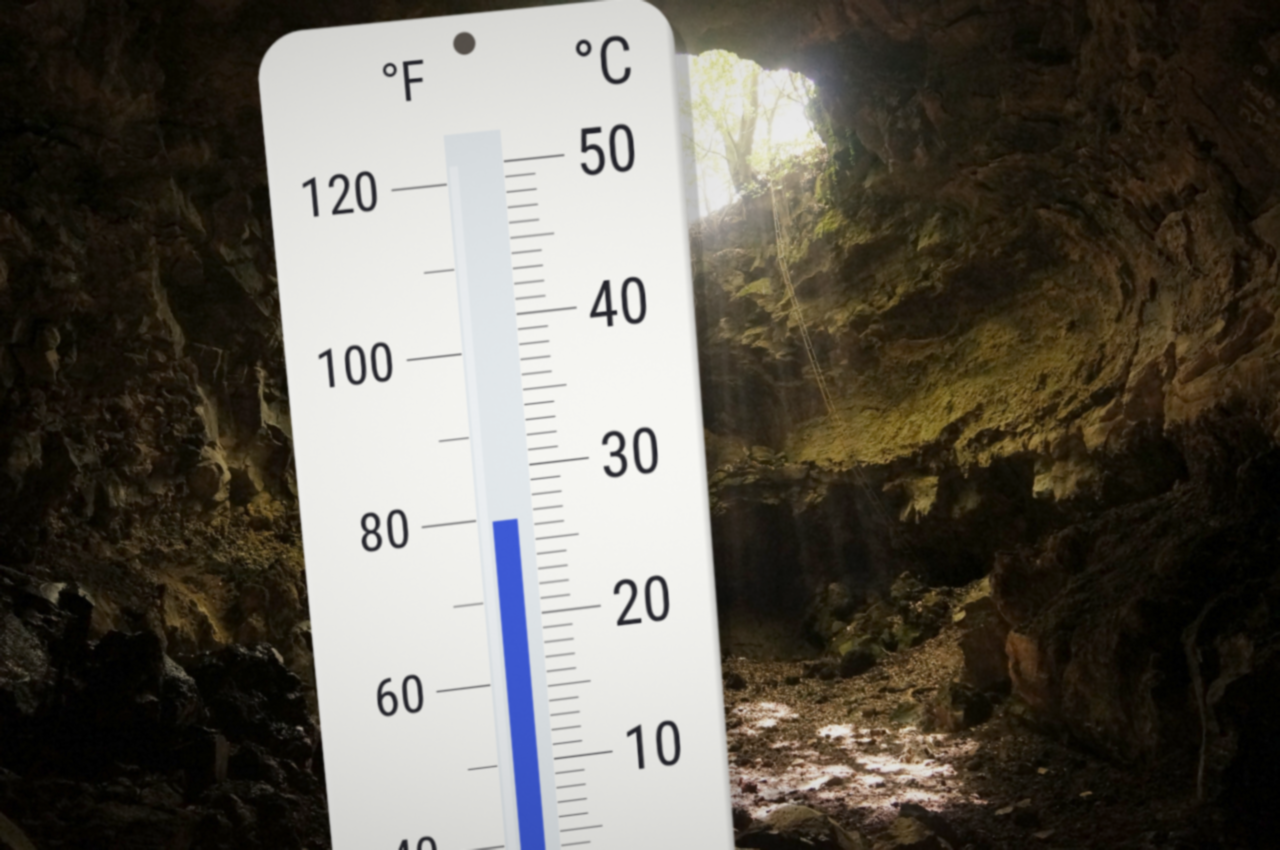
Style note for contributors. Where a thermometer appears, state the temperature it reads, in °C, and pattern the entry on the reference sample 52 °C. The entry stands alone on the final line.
26.5 °C
